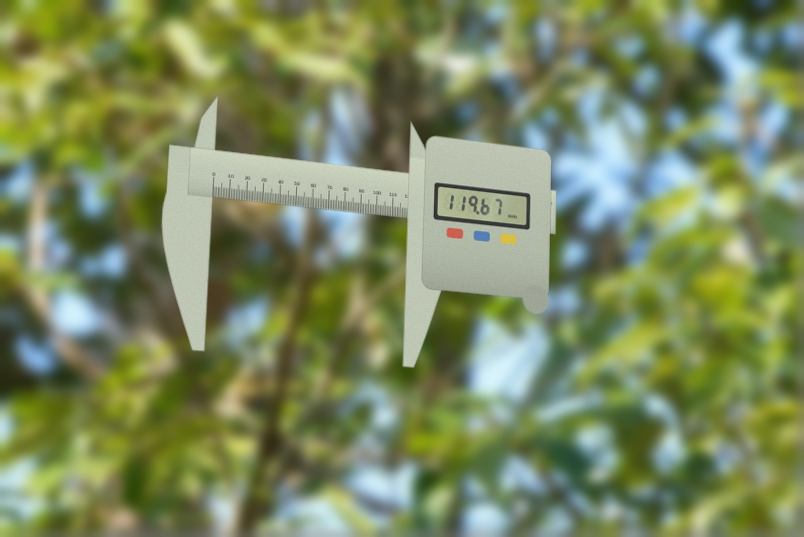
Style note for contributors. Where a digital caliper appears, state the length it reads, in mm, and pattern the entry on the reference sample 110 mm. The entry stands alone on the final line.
119.67 mm
